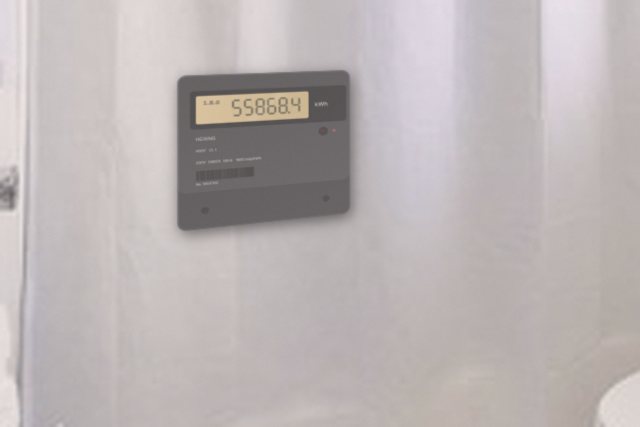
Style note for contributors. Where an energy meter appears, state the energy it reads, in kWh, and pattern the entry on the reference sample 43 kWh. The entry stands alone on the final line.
55868.4 kWh
